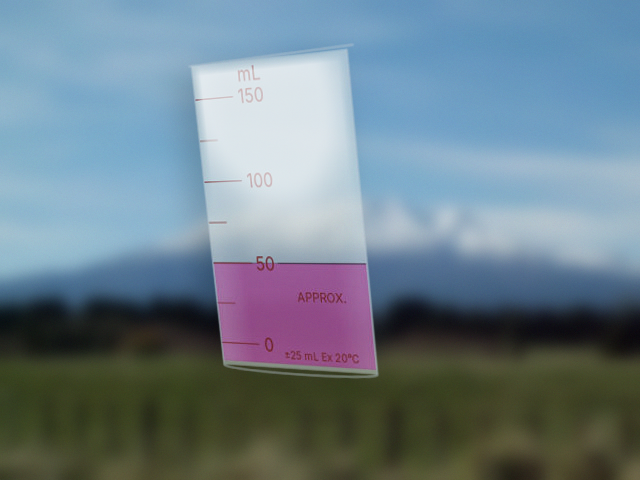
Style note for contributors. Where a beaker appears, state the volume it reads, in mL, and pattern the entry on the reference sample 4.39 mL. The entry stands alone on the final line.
50 mL
